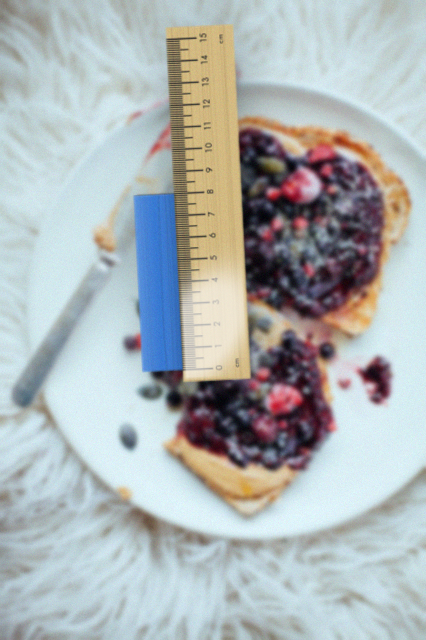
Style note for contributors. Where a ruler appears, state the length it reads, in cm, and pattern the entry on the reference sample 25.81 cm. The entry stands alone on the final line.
8 cm
